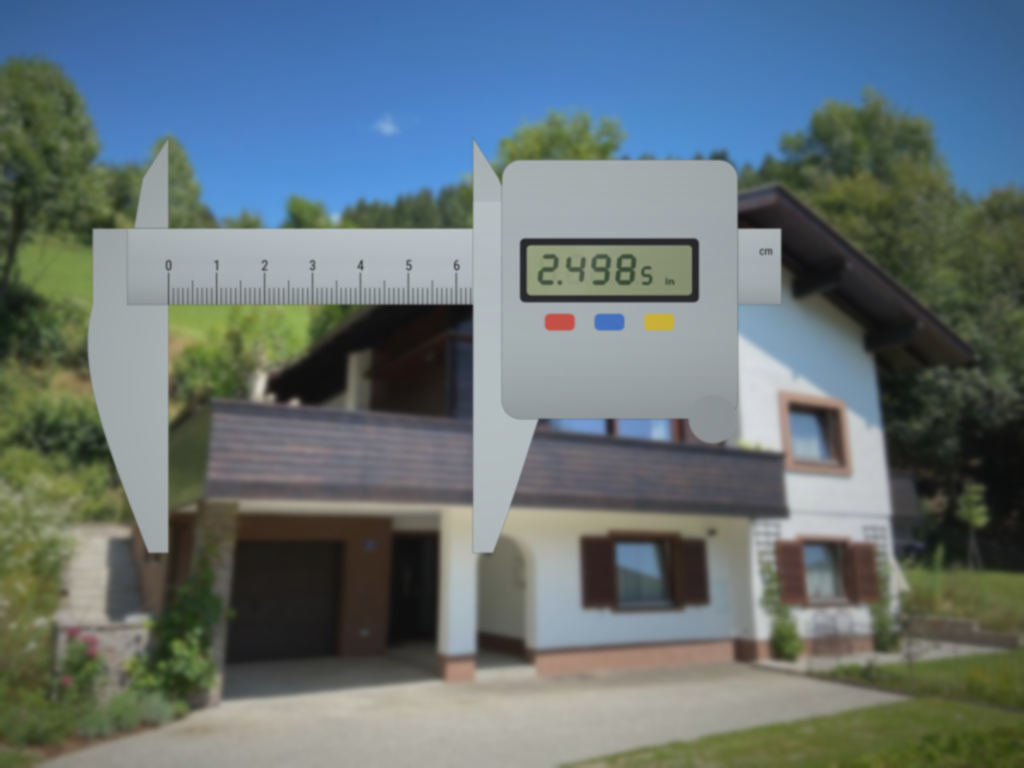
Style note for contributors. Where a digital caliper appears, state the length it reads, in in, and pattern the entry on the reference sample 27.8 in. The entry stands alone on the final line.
2.4985 in
